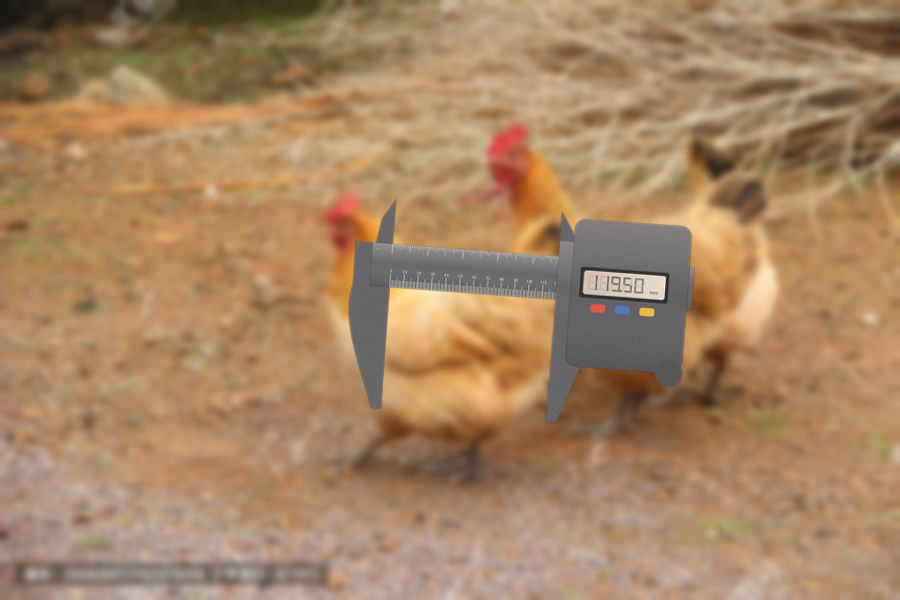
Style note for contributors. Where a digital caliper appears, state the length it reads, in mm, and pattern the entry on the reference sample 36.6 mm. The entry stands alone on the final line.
119.50 mm
